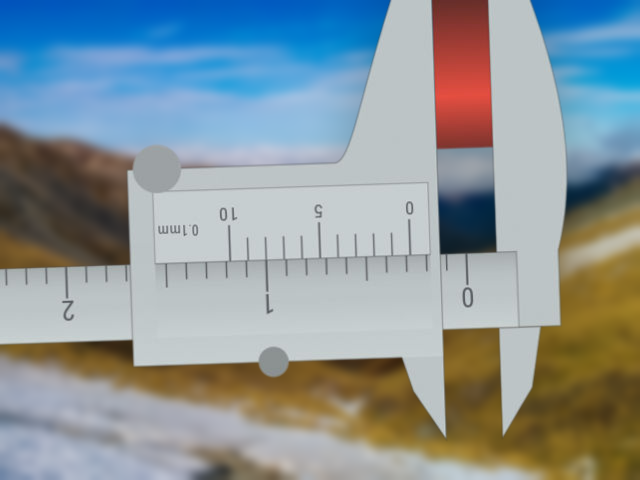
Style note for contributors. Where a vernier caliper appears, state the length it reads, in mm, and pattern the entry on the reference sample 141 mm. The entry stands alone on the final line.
2.8 mm
